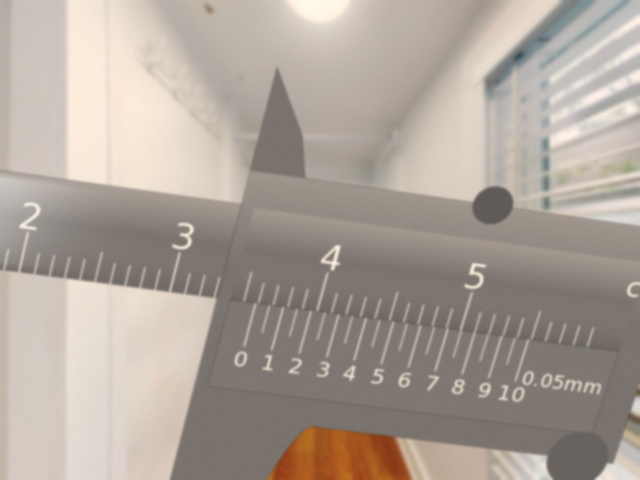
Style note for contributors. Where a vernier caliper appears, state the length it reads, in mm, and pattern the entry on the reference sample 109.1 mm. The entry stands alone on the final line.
35.8 mm
